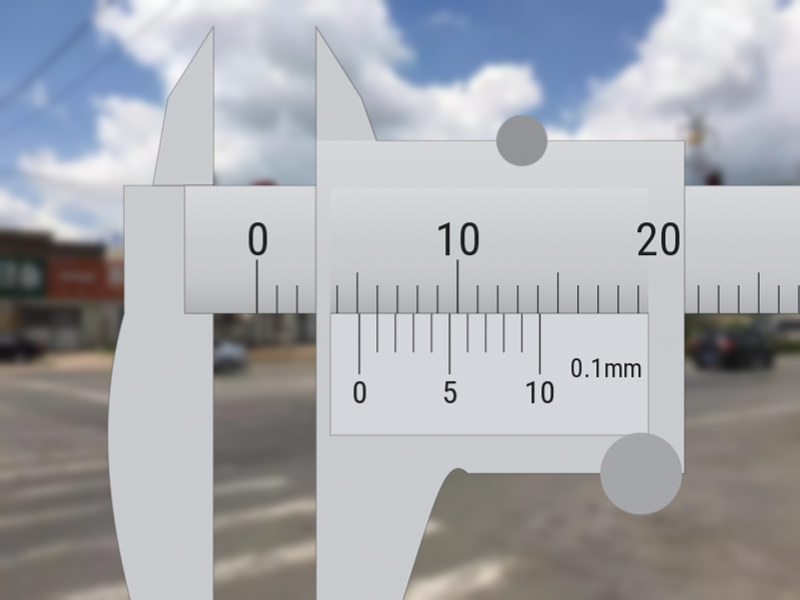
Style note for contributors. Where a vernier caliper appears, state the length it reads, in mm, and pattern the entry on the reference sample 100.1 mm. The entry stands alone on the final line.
5.1 mm
